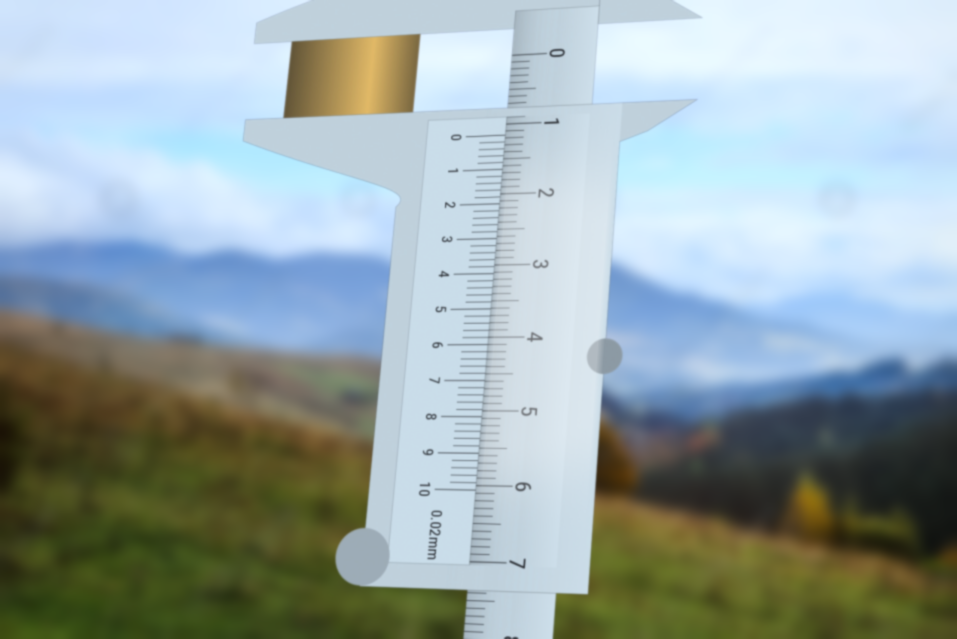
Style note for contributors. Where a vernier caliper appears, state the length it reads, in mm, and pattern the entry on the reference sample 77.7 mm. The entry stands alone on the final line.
11.6 mm
